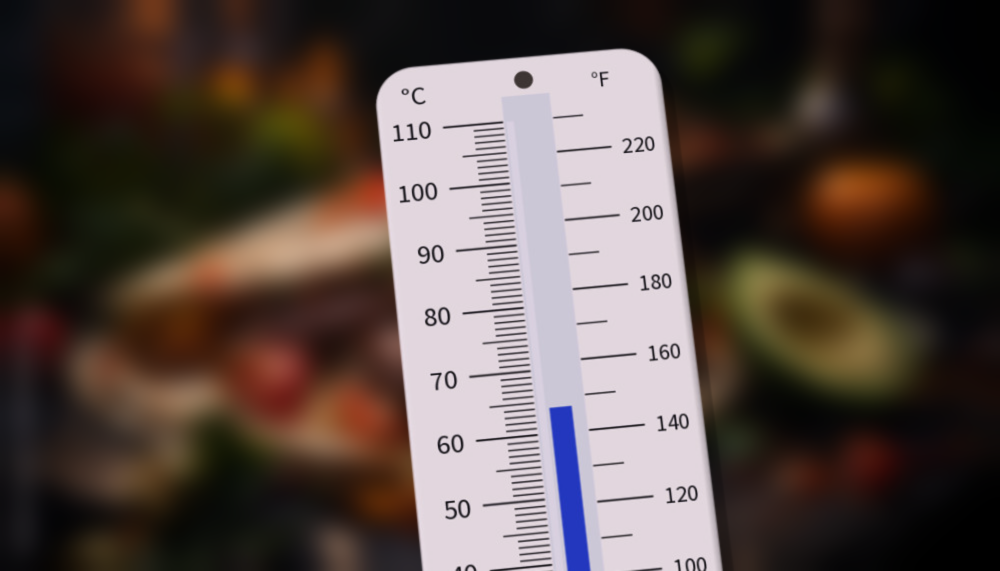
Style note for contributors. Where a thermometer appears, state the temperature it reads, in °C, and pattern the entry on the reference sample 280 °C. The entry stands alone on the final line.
64 °C
